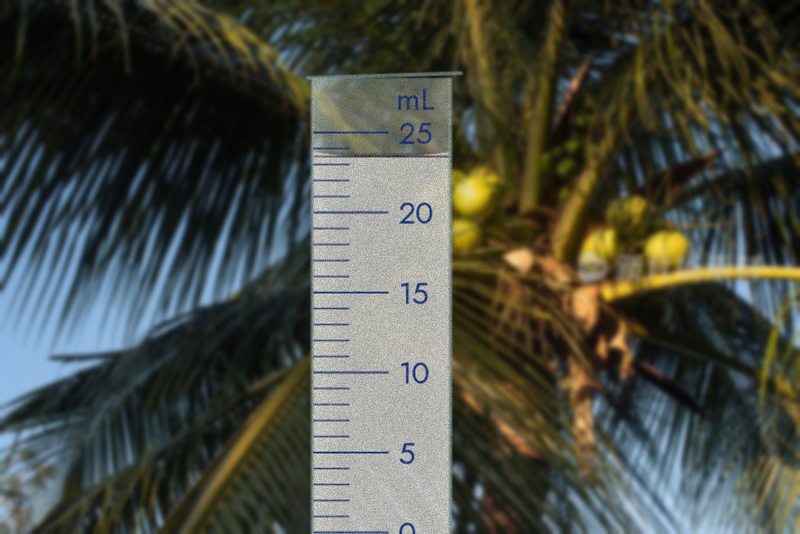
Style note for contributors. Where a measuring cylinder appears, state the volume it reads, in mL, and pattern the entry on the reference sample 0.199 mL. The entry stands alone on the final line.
23.5 mL
